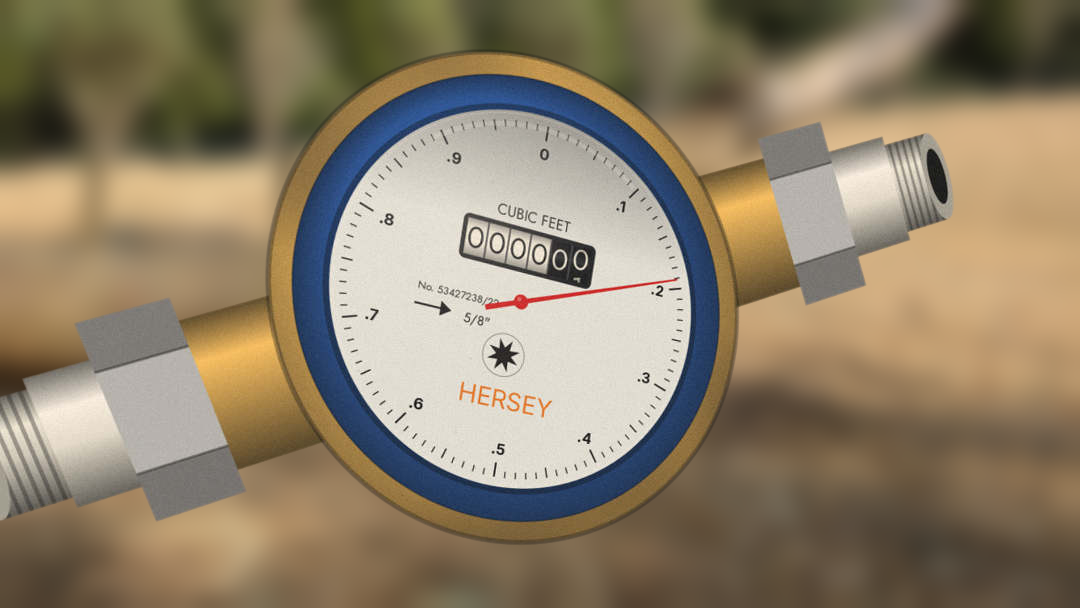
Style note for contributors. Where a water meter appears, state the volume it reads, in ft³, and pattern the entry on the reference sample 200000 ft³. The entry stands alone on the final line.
0.19 ft³
